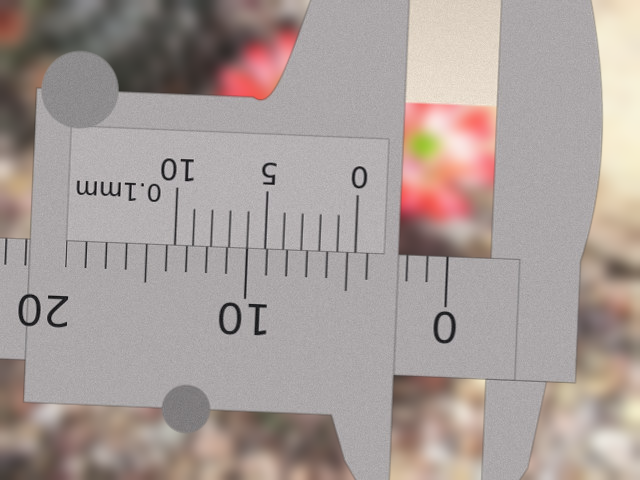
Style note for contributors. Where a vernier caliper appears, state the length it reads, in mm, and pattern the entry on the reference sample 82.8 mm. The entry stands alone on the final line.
4.6 mm
